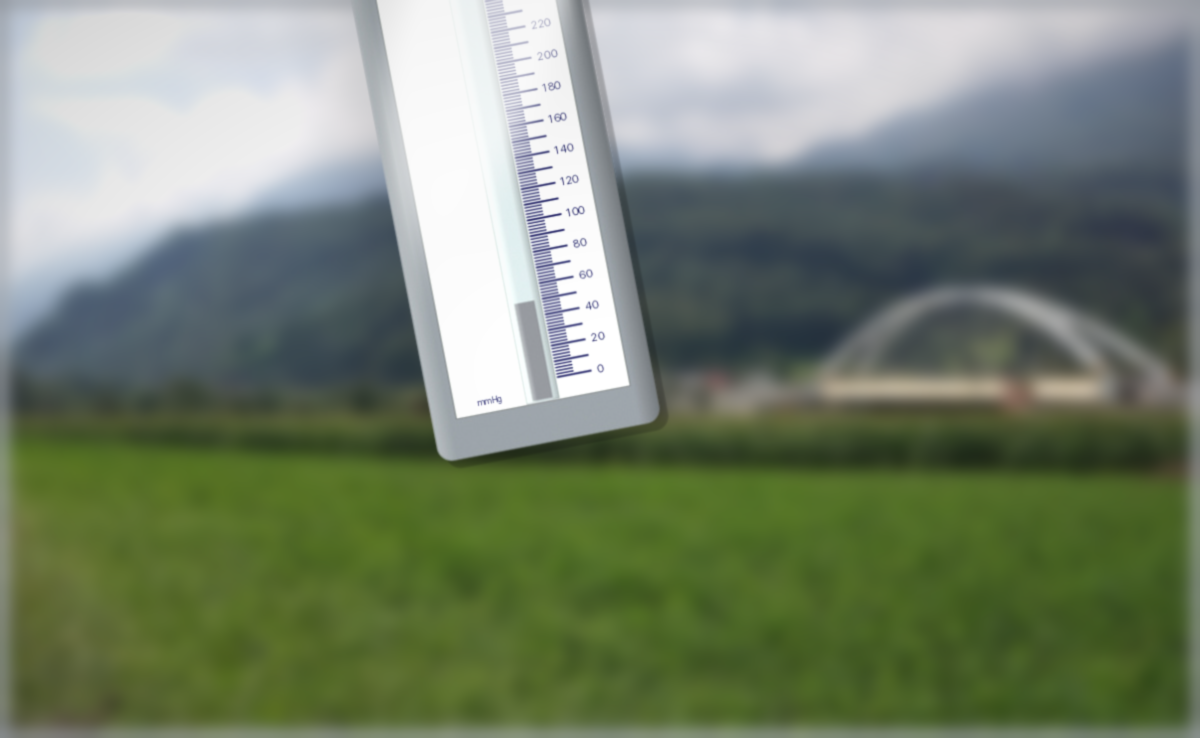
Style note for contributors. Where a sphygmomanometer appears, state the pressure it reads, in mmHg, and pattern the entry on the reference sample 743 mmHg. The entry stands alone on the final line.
50 mmHg
